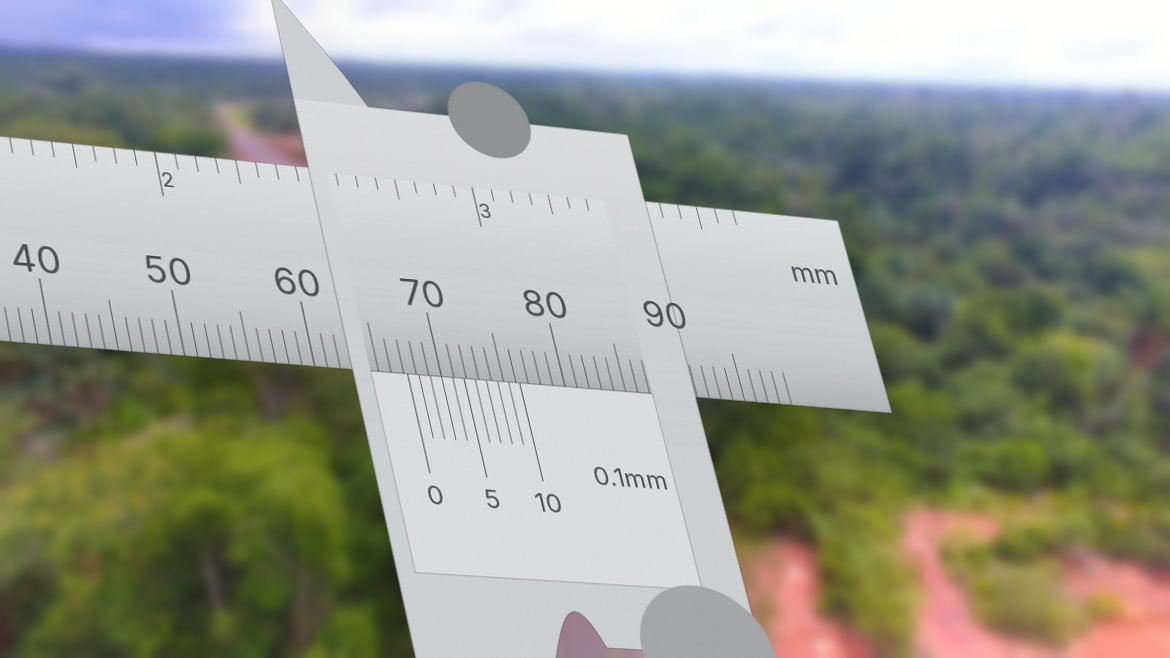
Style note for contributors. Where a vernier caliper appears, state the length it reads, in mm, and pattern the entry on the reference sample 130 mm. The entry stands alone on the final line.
67.3 mm
